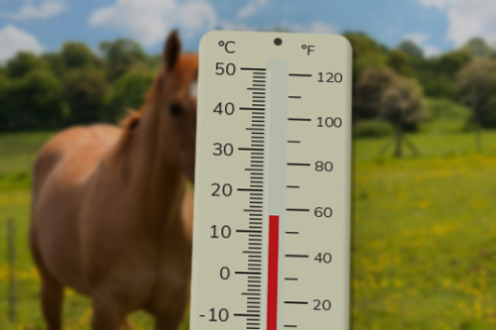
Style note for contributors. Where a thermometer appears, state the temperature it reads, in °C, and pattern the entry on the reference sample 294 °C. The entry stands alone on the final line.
14 °C
